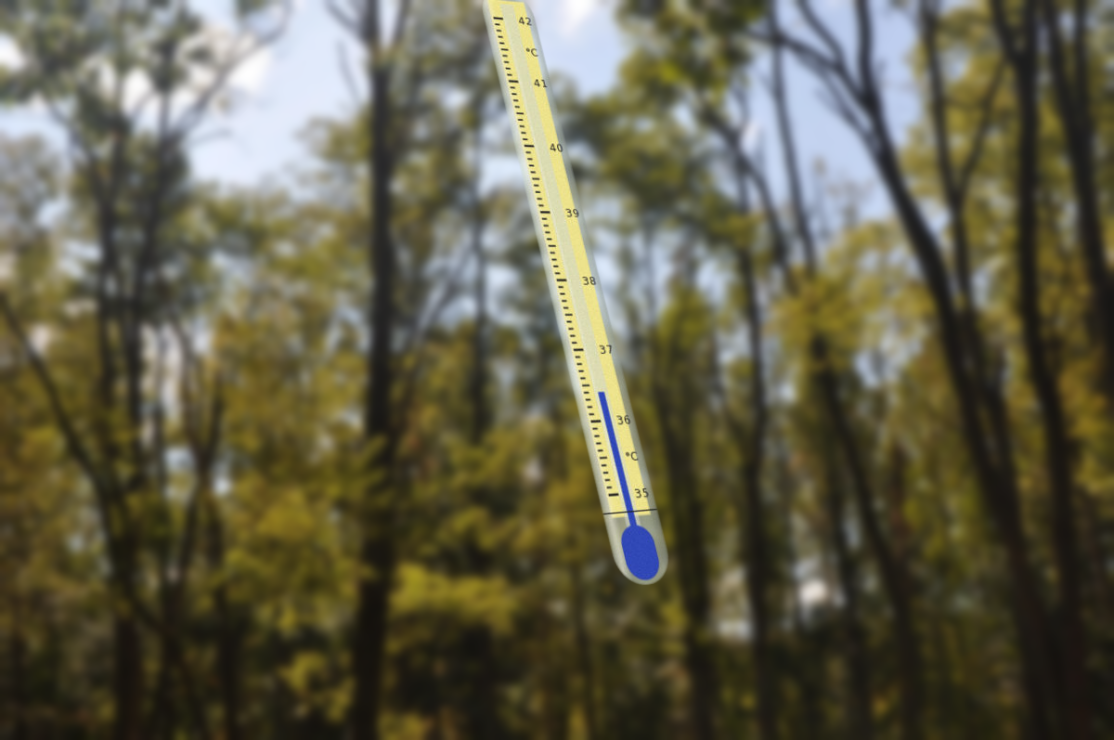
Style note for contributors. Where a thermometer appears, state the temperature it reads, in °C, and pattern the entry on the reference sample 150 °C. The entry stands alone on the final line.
36.4 °C
